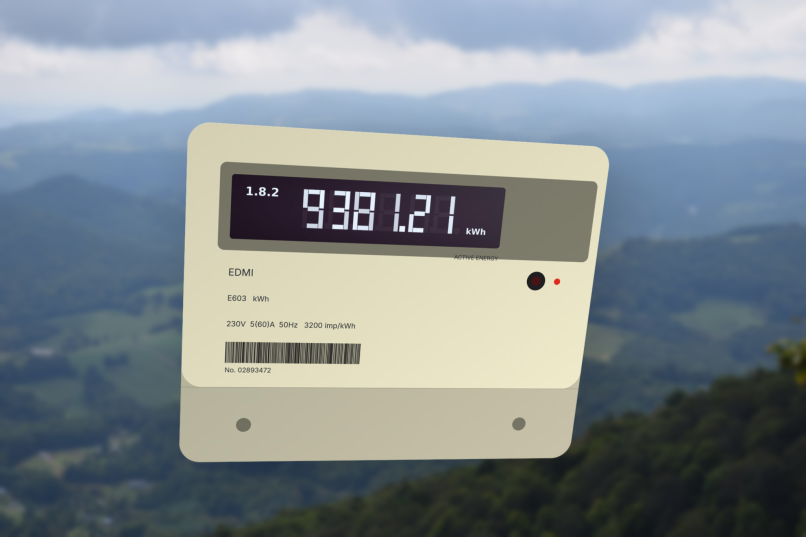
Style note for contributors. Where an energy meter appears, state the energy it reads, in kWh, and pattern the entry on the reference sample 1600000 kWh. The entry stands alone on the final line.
9381.21 kWh
